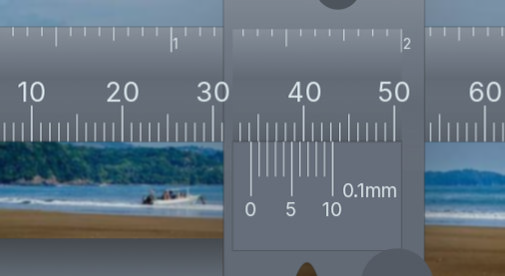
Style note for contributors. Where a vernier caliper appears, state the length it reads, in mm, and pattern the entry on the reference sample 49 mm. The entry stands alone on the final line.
34.2 mm
